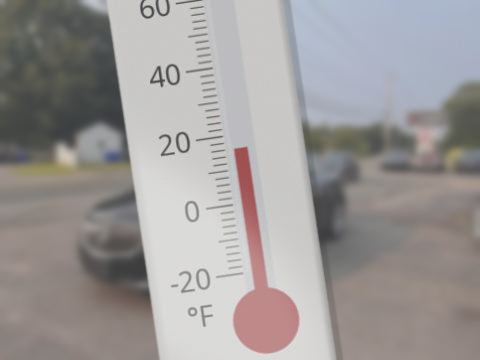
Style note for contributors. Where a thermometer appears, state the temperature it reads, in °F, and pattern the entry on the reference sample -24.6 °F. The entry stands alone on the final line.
16 °F
